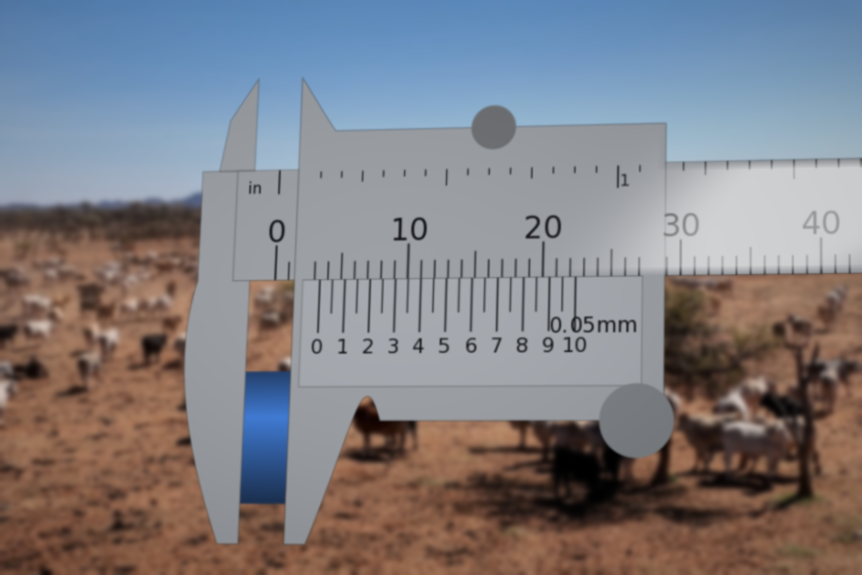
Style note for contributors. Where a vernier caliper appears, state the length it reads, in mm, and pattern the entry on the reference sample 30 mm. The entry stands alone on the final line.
3.4 mm
